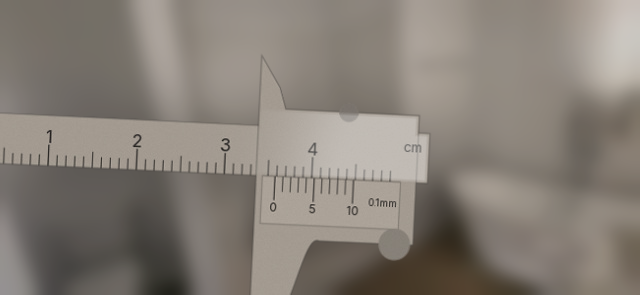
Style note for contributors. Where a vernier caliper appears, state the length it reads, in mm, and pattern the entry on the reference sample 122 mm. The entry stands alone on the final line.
35.8 mm
